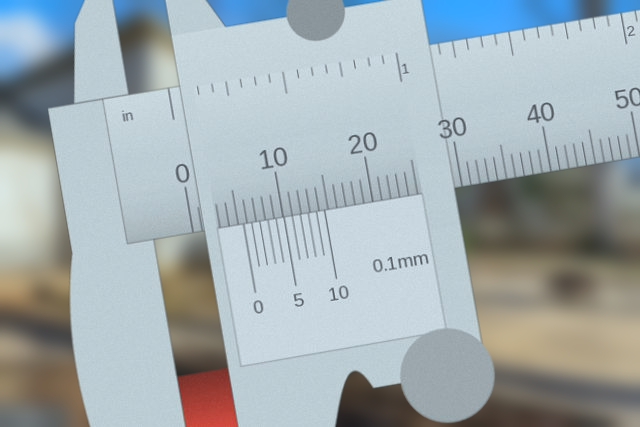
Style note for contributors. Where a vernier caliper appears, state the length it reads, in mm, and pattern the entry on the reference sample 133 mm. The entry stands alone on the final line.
5.6 mm
